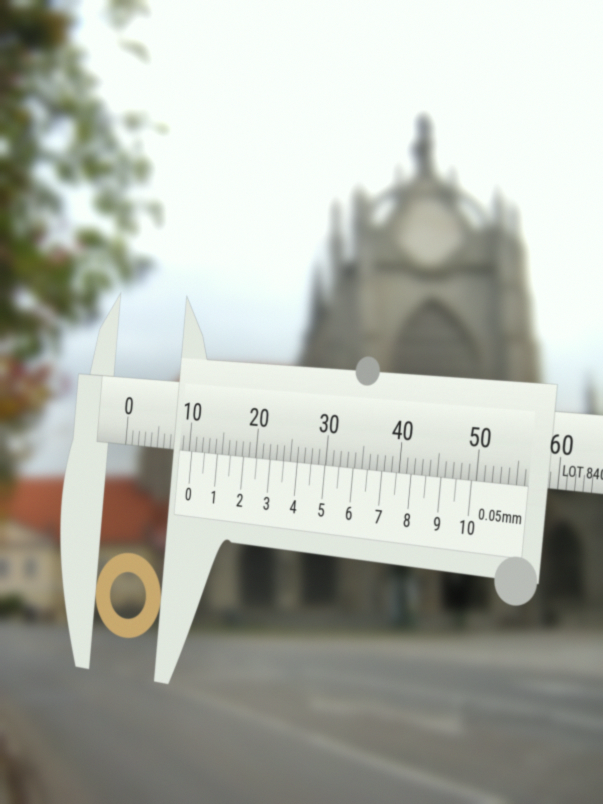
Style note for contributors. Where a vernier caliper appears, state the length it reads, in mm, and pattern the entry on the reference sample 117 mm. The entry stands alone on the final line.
10.4 mm
